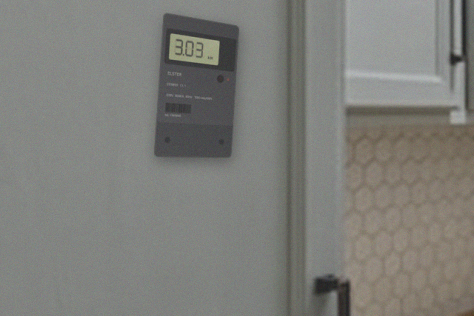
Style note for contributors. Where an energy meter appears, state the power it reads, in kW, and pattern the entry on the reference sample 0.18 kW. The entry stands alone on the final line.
3.03 kW
